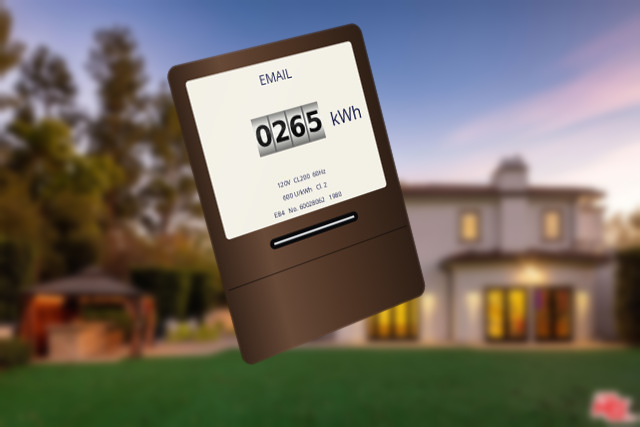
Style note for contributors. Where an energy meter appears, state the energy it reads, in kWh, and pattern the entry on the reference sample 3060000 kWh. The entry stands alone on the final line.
265 kWh
